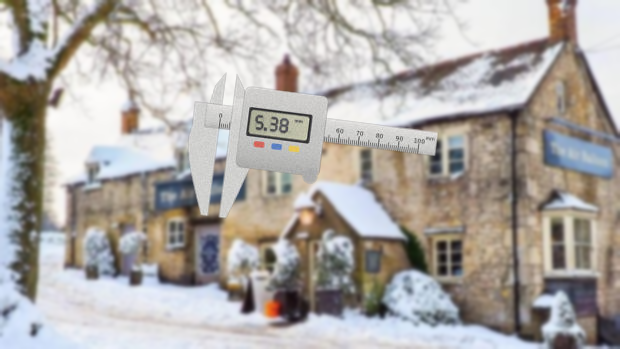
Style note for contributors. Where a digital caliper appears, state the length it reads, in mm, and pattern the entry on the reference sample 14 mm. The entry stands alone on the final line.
5.38 mm
